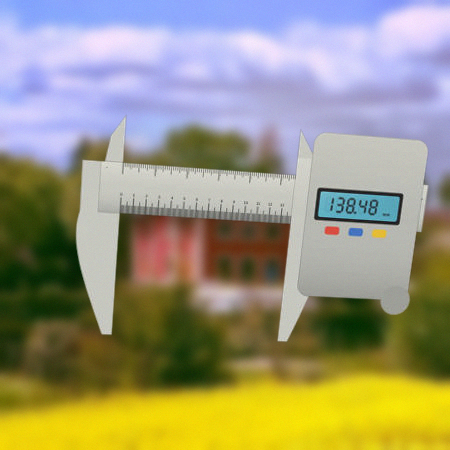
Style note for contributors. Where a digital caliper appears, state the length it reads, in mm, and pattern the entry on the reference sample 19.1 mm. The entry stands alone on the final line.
138.48 mm
